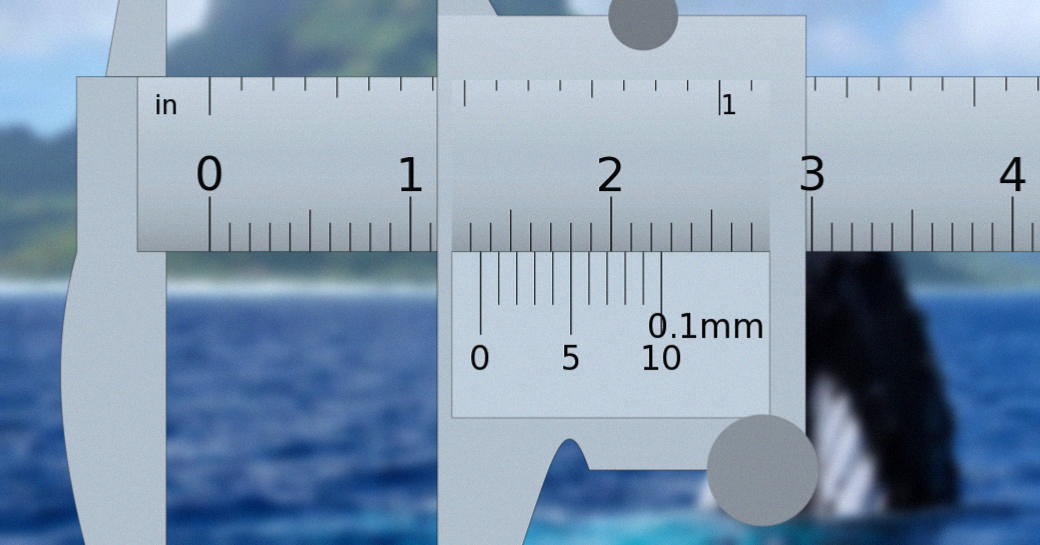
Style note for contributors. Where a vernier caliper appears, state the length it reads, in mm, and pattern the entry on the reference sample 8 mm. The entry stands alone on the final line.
13.5 mm
